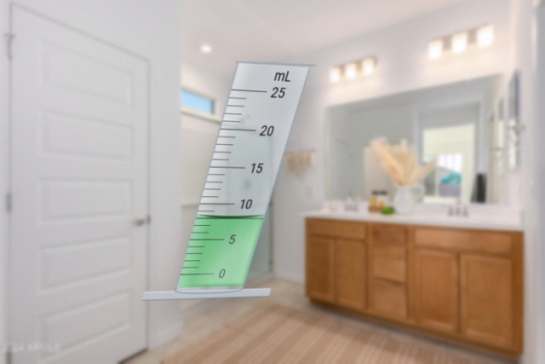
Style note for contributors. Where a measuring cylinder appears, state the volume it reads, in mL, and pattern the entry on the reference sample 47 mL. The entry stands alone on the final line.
8 mL
